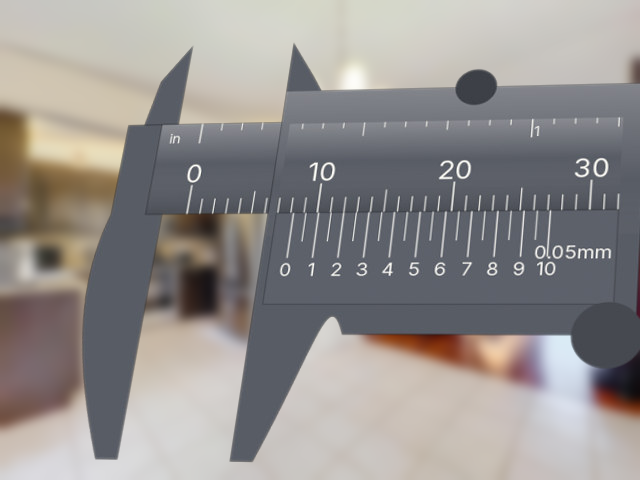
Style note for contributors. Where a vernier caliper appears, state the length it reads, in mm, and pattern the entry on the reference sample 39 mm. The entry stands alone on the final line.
8.2 mm
